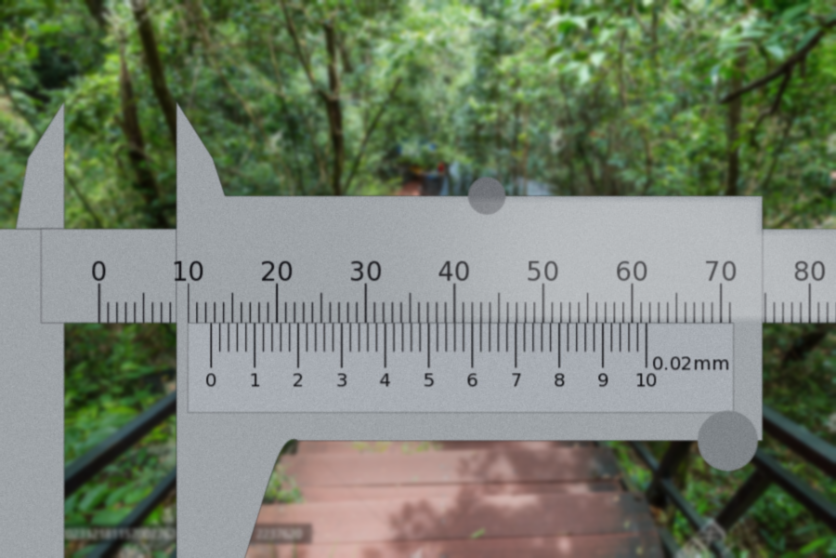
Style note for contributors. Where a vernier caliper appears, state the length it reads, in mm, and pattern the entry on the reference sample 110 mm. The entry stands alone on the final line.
12.6 mm
